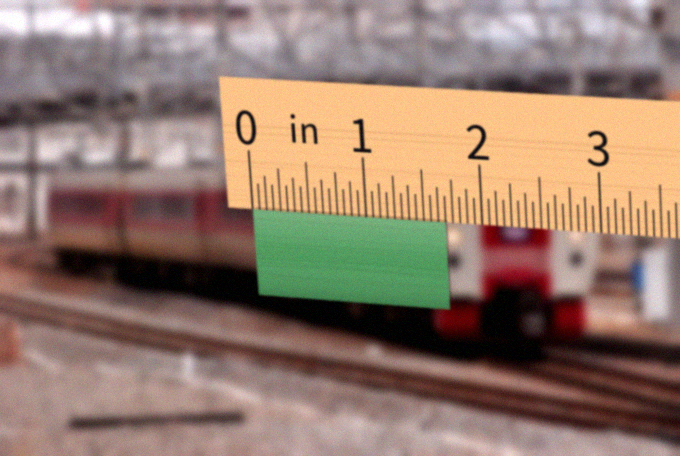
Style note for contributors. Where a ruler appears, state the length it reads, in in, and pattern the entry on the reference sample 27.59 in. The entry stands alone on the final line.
1.6875 in
